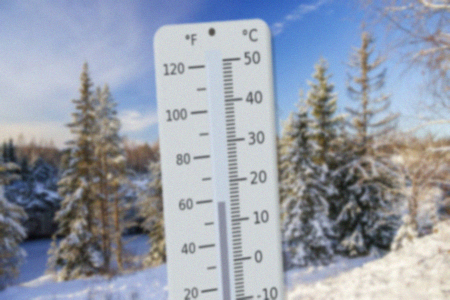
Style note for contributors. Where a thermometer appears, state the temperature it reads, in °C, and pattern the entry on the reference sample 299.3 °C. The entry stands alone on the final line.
15 °C
